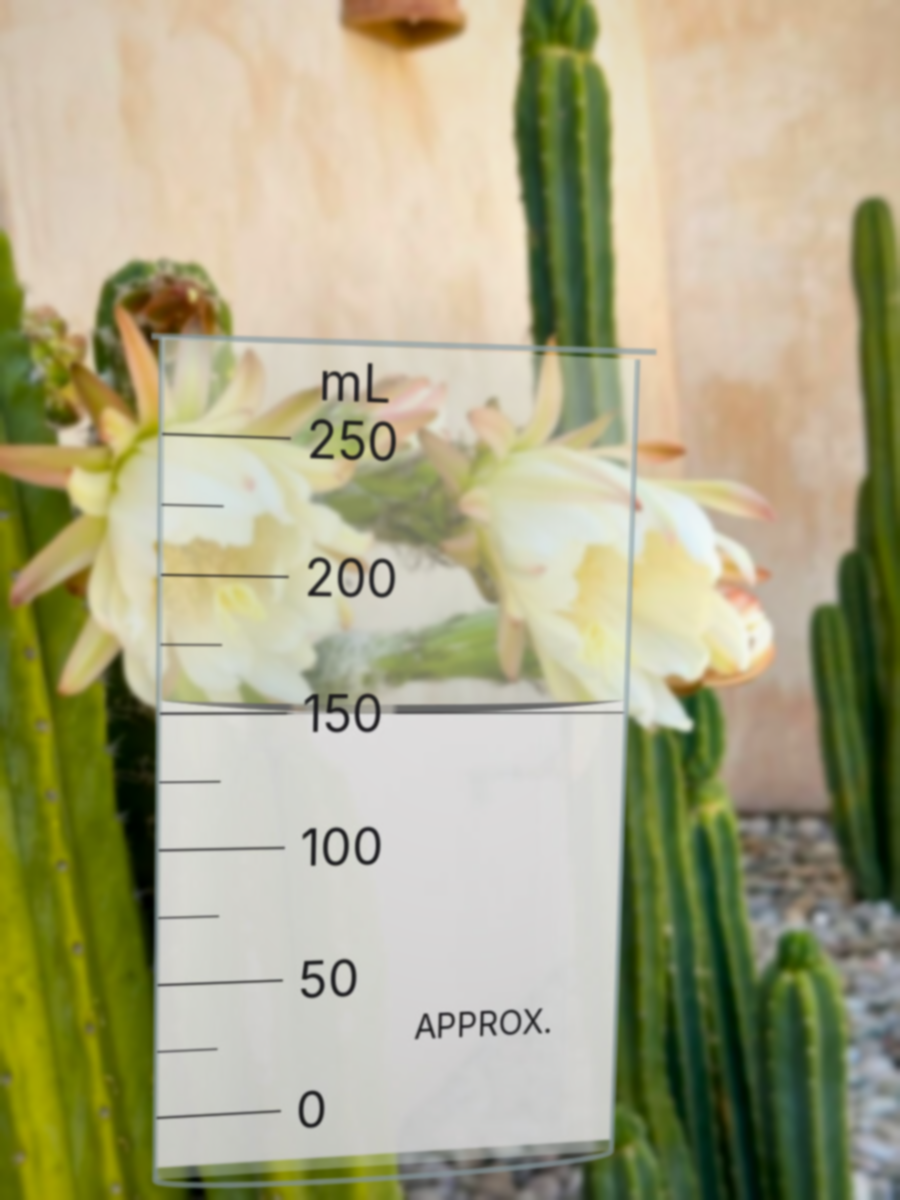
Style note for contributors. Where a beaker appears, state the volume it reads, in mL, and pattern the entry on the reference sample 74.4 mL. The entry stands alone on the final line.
150 mL
